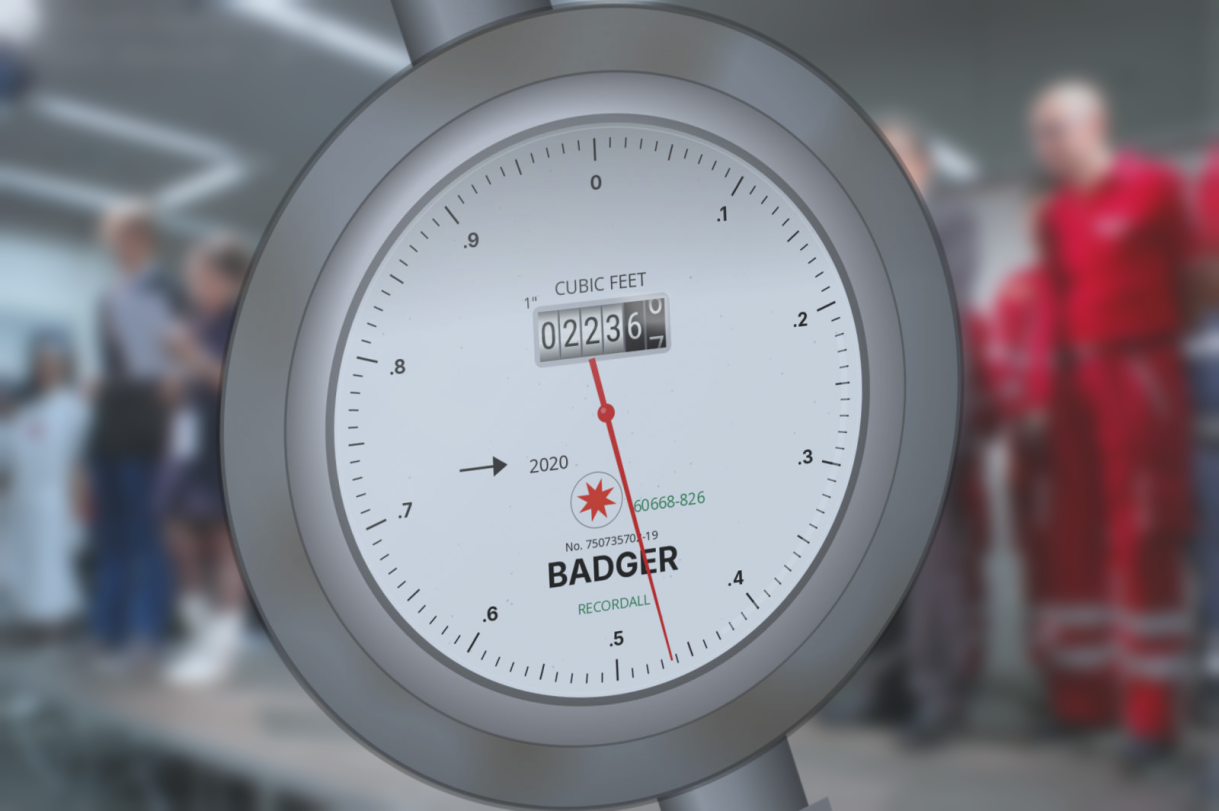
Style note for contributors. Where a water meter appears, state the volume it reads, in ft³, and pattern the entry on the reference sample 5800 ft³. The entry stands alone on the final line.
22366.46 ft³
